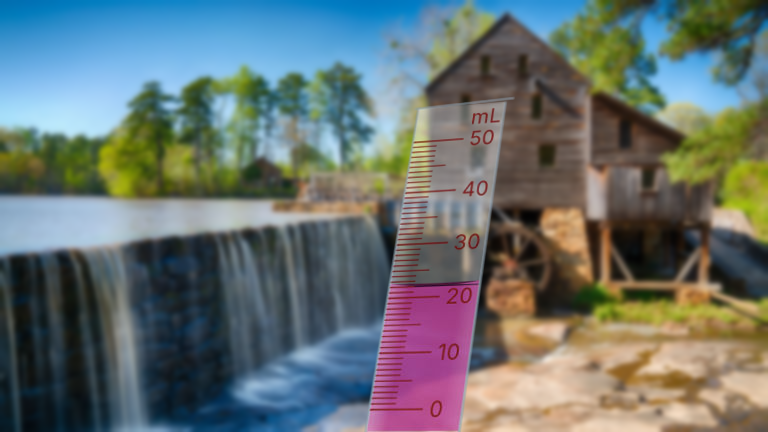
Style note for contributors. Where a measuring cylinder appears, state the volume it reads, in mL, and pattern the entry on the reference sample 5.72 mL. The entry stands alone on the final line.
22 mL
